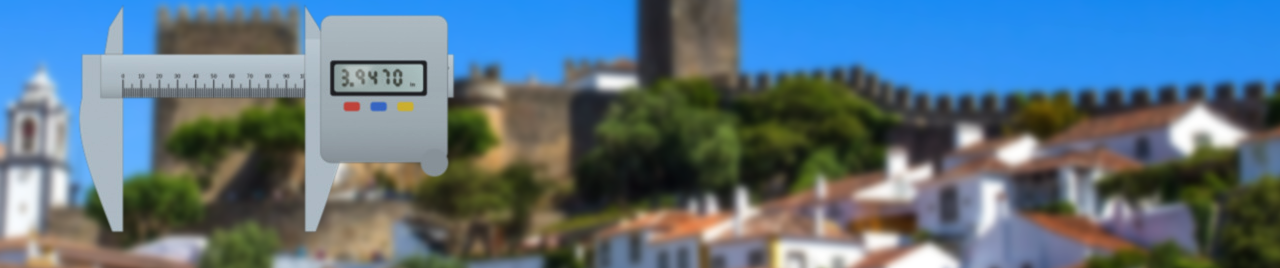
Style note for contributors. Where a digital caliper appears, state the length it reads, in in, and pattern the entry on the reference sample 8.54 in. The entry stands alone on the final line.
3.9470 in
